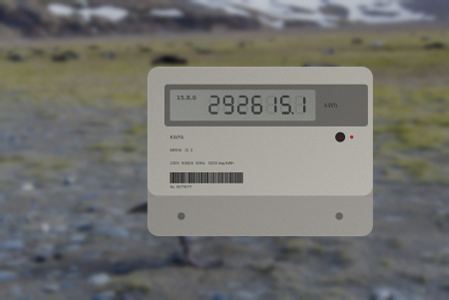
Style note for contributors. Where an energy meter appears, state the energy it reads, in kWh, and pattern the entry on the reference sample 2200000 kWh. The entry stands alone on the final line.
292615.1 kWh
